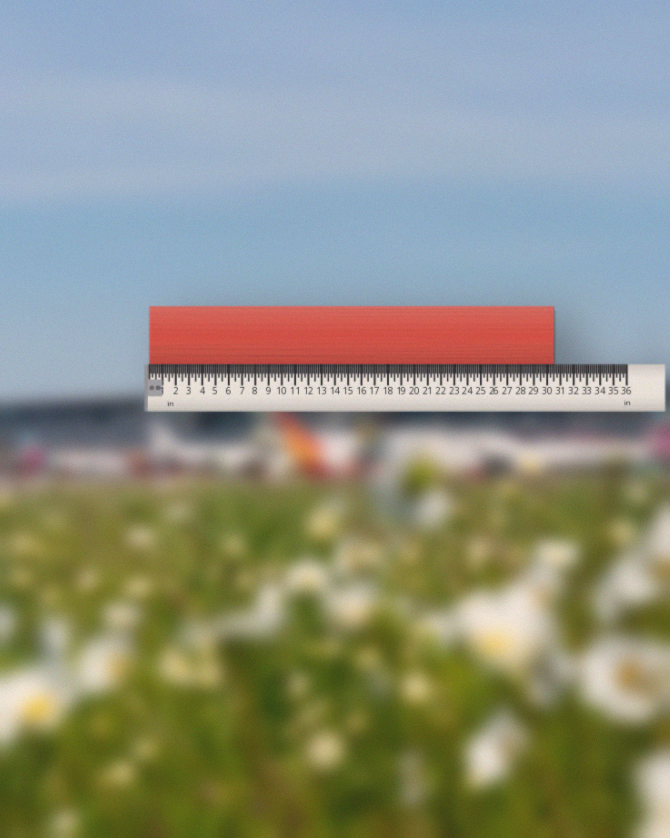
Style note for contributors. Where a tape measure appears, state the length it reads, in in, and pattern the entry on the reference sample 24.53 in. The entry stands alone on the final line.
30.5 in
